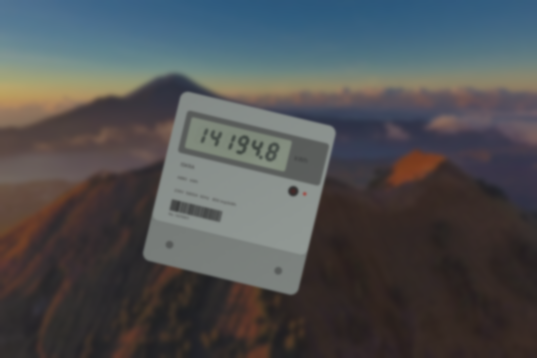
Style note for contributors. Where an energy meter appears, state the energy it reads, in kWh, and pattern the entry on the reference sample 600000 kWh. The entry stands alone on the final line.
14194.8 kWh
